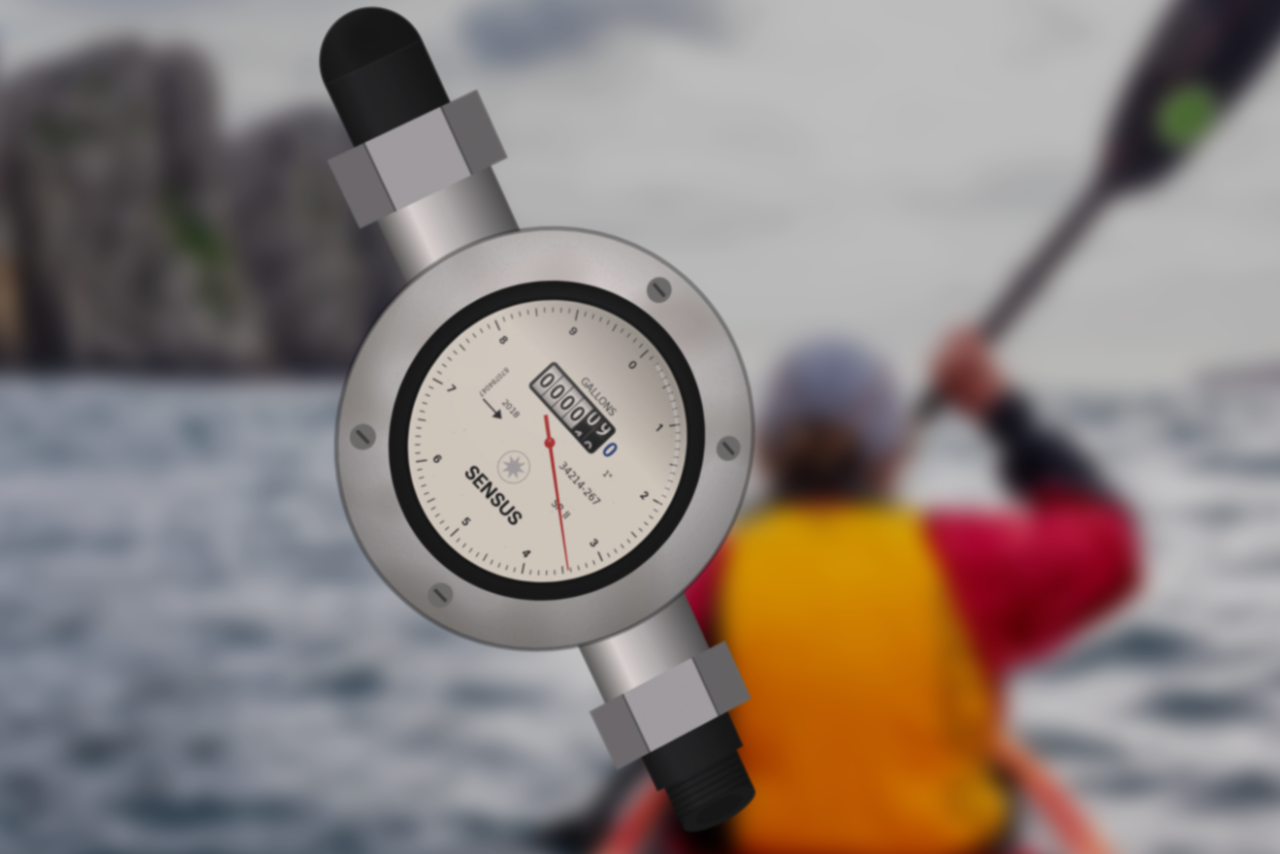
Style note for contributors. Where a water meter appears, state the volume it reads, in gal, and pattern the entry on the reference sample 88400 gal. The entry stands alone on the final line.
93.4 gal
